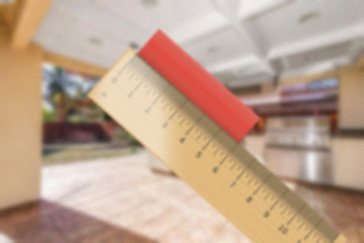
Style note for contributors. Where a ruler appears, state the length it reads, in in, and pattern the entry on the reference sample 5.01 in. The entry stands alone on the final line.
6 in
